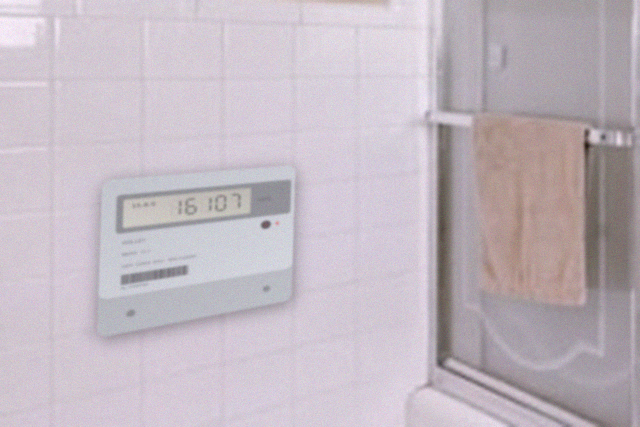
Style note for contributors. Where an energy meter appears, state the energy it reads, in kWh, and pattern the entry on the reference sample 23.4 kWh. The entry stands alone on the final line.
16107 kWh
